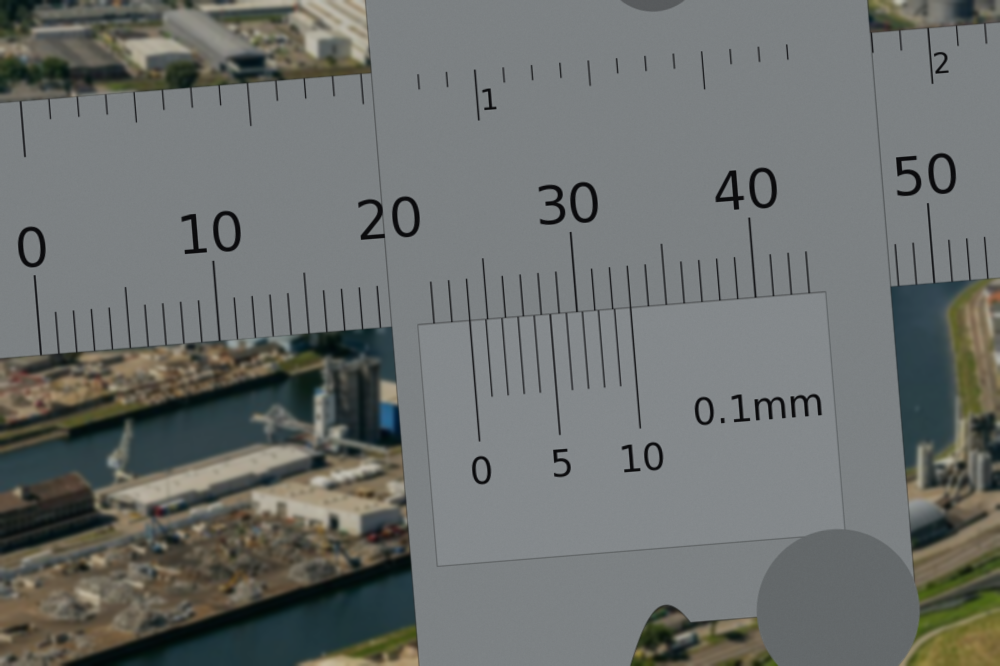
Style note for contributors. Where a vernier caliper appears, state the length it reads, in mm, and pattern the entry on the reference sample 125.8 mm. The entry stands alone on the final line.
24.0 mm
